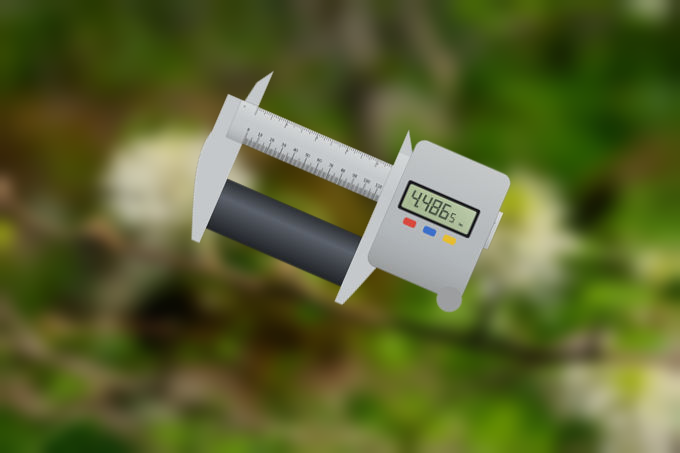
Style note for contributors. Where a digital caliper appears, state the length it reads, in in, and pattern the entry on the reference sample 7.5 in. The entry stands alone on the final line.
4.4865 in
